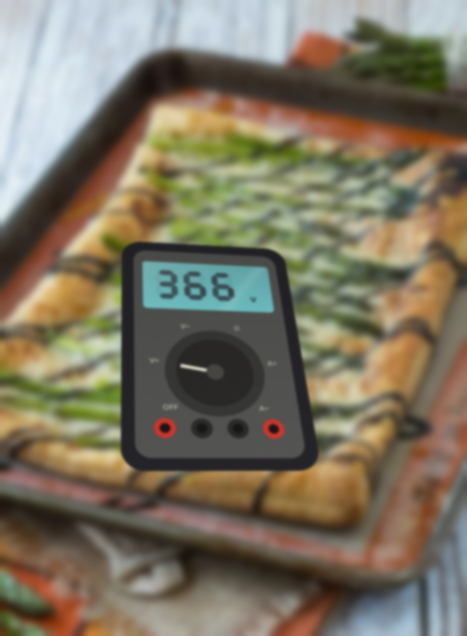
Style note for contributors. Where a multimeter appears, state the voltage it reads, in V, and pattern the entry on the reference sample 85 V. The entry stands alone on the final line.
366 V
